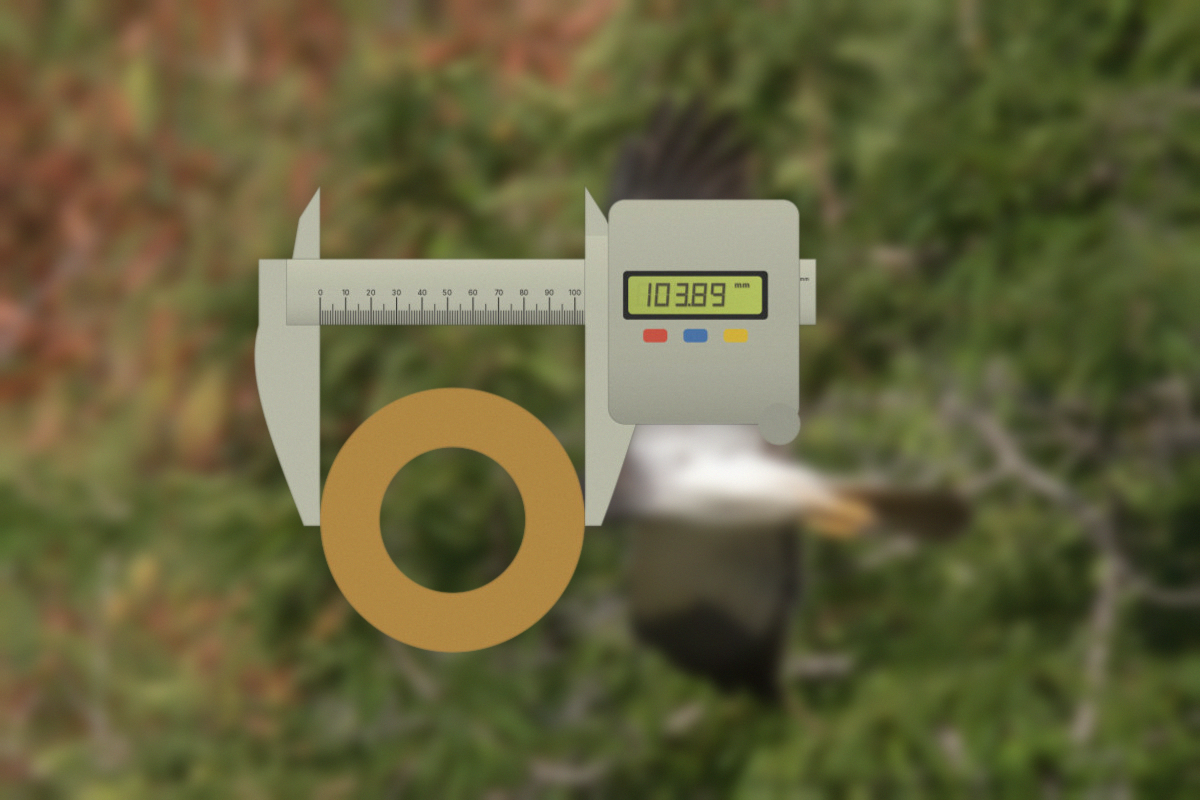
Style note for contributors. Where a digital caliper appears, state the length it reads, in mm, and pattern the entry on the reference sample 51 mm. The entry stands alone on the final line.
103.89 mm
